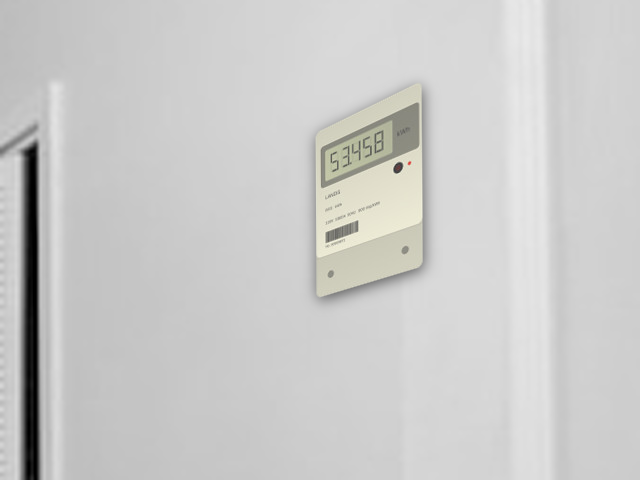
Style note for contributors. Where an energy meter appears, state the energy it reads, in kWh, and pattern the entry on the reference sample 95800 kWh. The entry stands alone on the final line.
53.458 kWh
